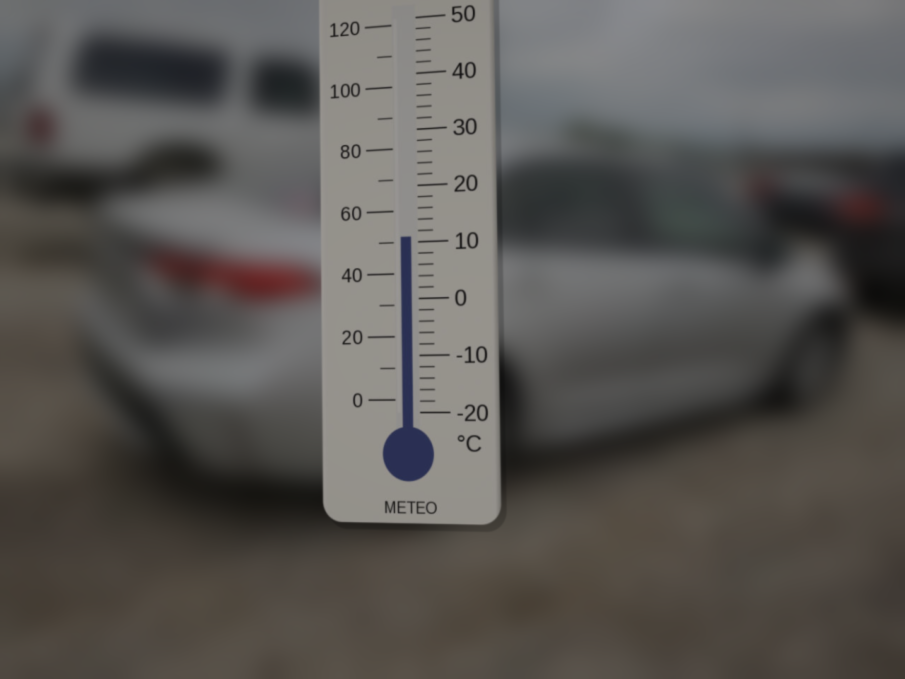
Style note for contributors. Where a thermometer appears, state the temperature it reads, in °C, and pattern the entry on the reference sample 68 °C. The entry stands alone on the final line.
11 °C
